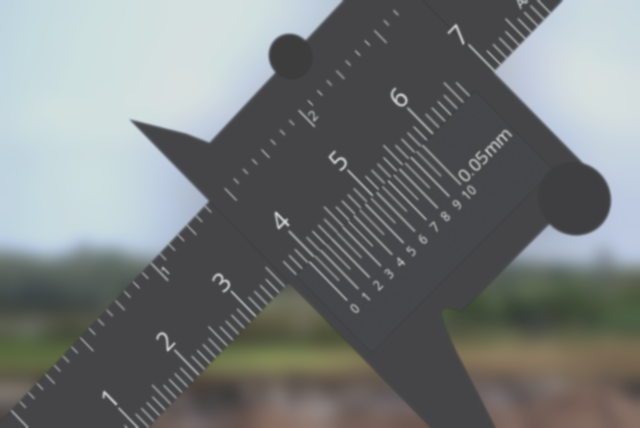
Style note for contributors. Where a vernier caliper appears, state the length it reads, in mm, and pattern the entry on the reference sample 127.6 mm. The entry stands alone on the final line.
39.2 mm
